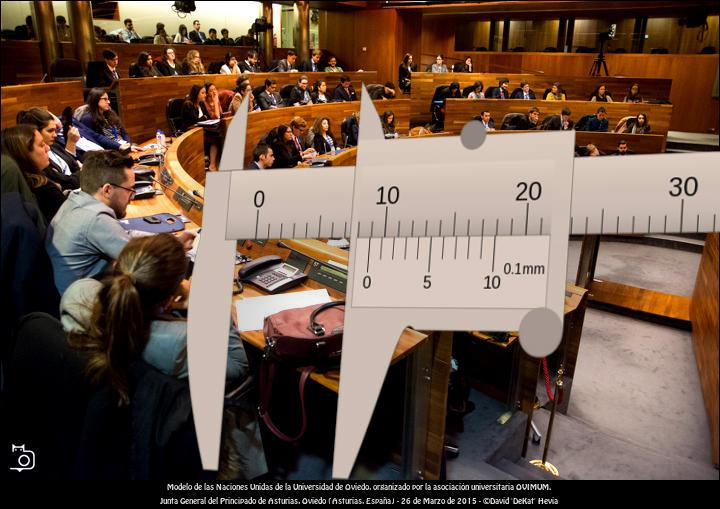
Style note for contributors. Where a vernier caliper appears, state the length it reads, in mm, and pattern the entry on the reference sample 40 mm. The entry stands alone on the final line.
8.9 mm
